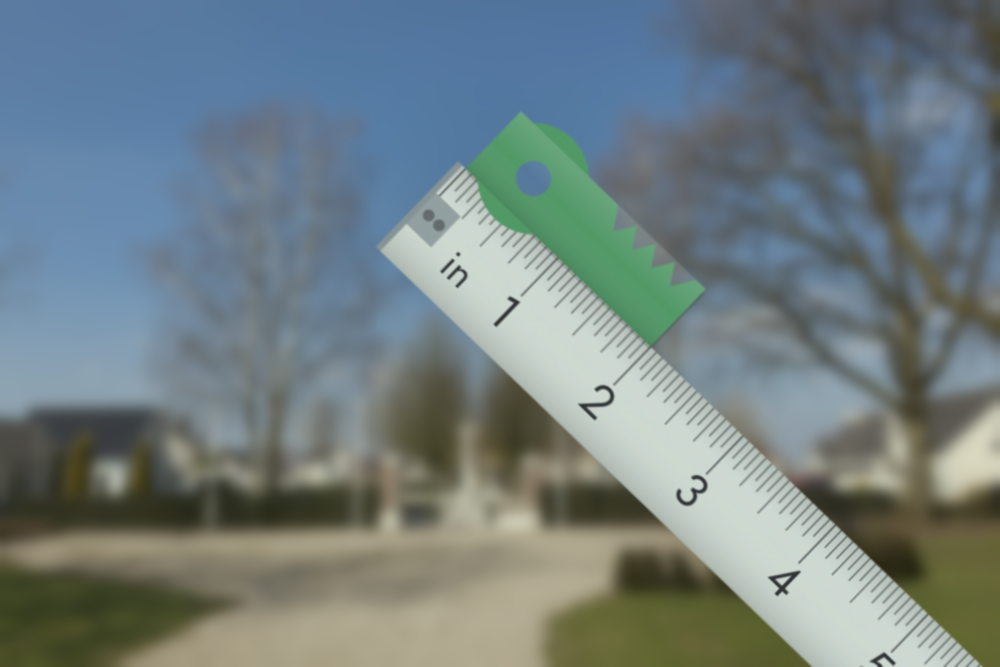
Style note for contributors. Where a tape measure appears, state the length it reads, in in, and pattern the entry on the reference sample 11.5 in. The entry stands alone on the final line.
2 in
